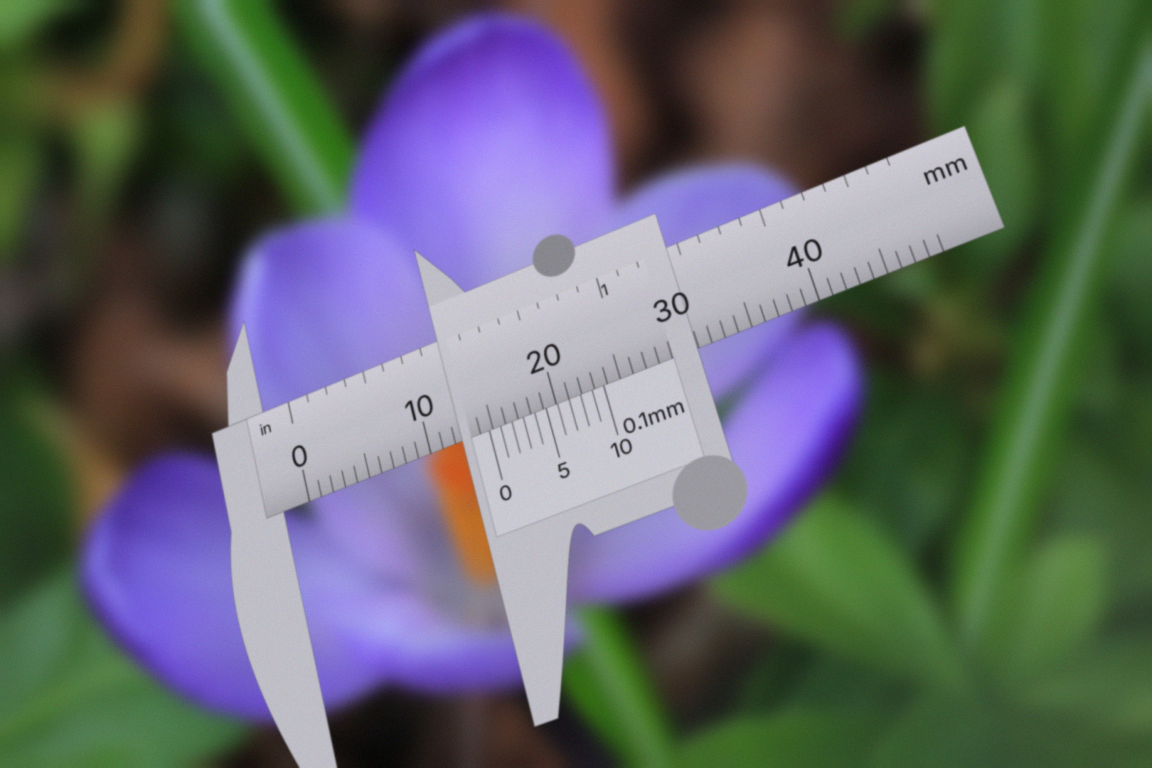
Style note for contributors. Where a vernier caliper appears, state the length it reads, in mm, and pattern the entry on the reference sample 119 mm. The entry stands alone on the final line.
14.7 mm
